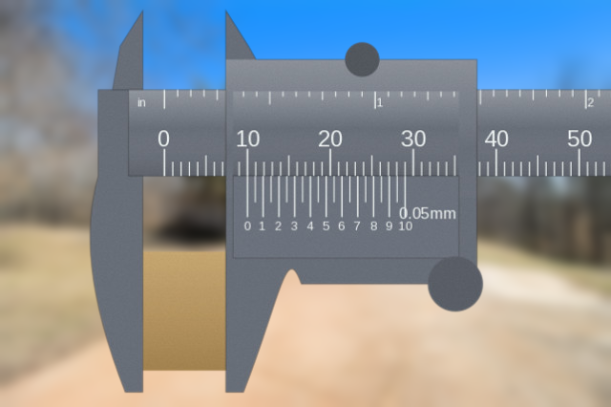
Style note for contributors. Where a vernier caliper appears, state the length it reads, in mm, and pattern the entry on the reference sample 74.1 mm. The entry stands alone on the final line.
10.0 mm
